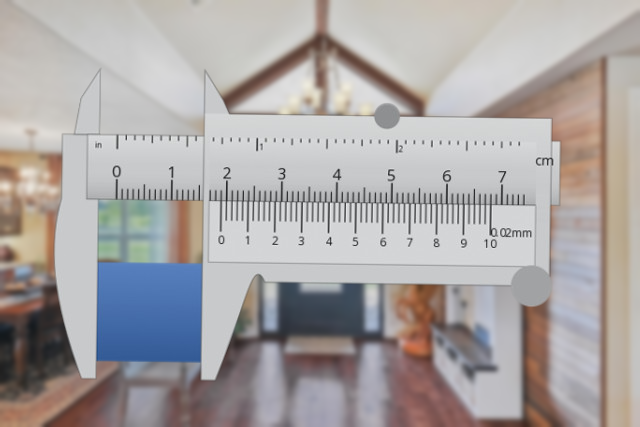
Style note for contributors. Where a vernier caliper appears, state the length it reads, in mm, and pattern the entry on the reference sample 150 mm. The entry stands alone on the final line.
19.0 mm
